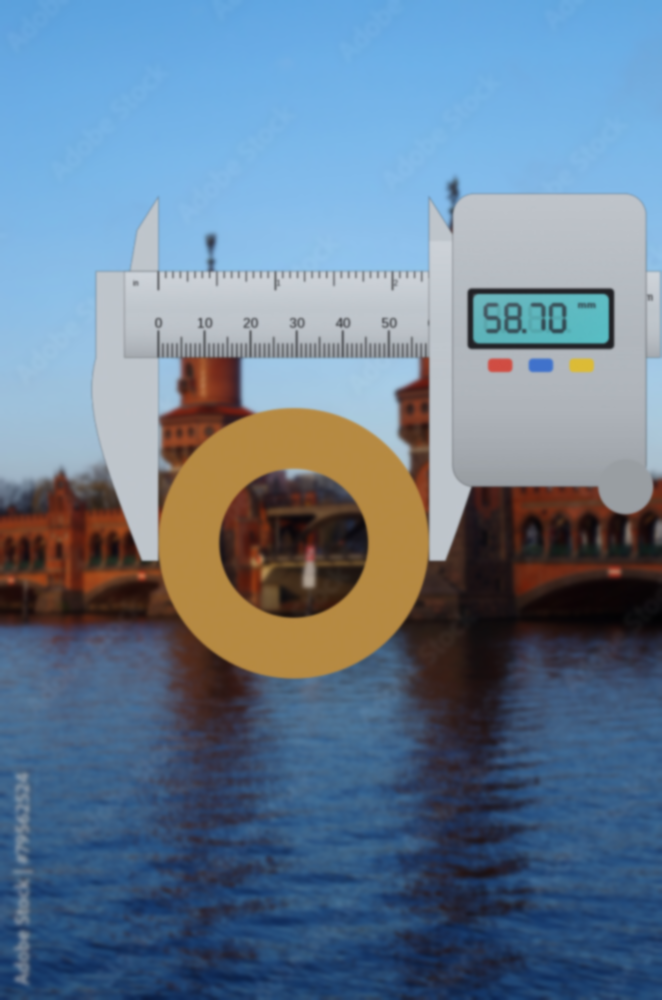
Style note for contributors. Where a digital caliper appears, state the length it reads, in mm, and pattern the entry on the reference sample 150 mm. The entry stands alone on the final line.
58.70 mm
